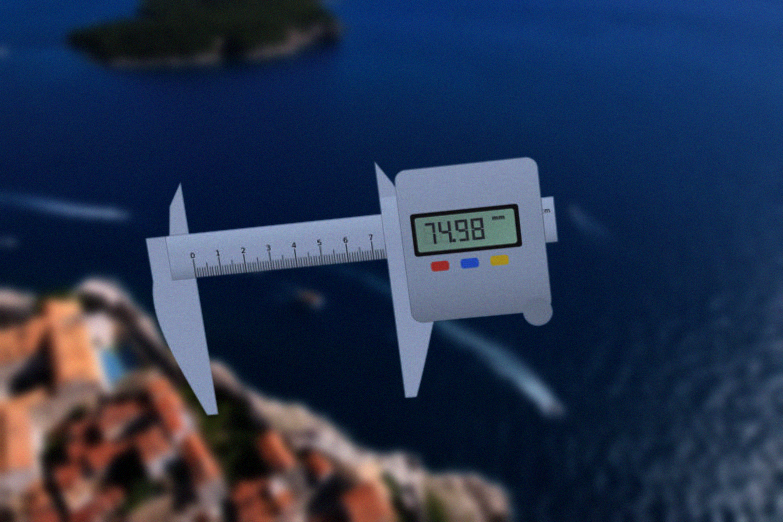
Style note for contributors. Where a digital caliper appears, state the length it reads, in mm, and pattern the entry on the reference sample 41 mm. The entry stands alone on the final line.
74.98 mm
